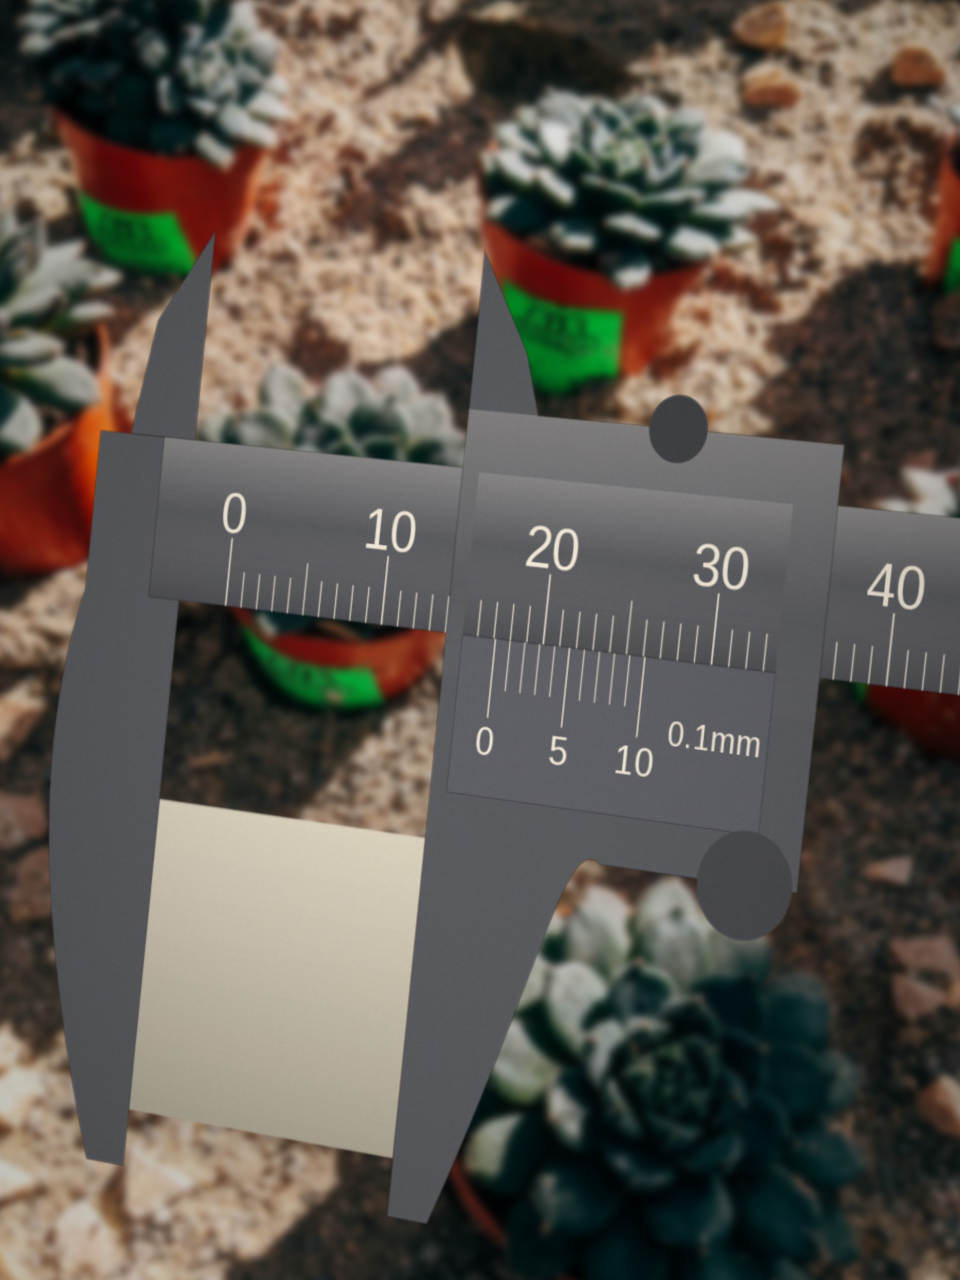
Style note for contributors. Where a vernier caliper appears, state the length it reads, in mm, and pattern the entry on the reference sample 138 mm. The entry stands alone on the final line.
17.1 mm
